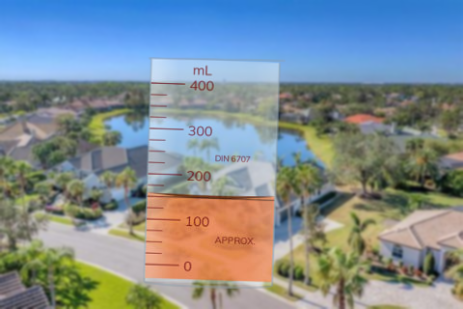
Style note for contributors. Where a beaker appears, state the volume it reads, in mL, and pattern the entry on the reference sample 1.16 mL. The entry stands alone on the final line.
150 mL
